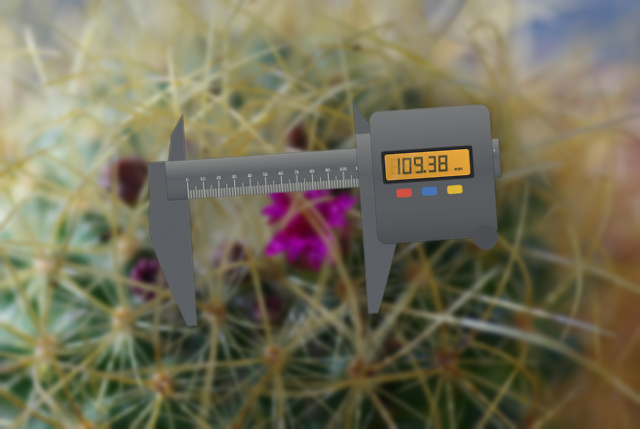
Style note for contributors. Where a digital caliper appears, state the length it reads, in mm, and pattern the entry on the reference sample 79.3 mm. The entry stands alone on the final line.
109.38 mm
